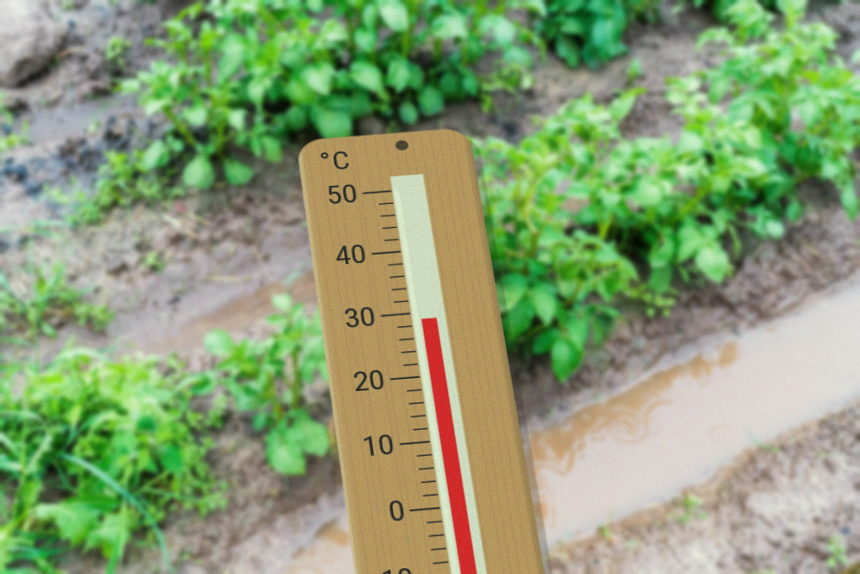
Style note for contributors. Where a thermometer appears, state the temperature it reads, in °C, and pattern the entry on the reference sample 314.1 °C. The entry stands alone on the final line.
29 °C
